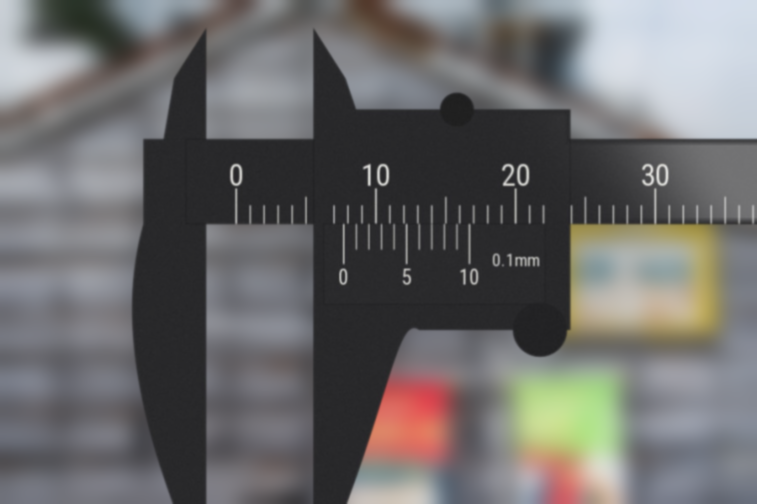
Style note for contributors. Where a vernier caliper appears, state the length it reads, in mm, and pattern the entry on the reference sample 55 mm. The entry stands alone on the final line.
7.7 mm
